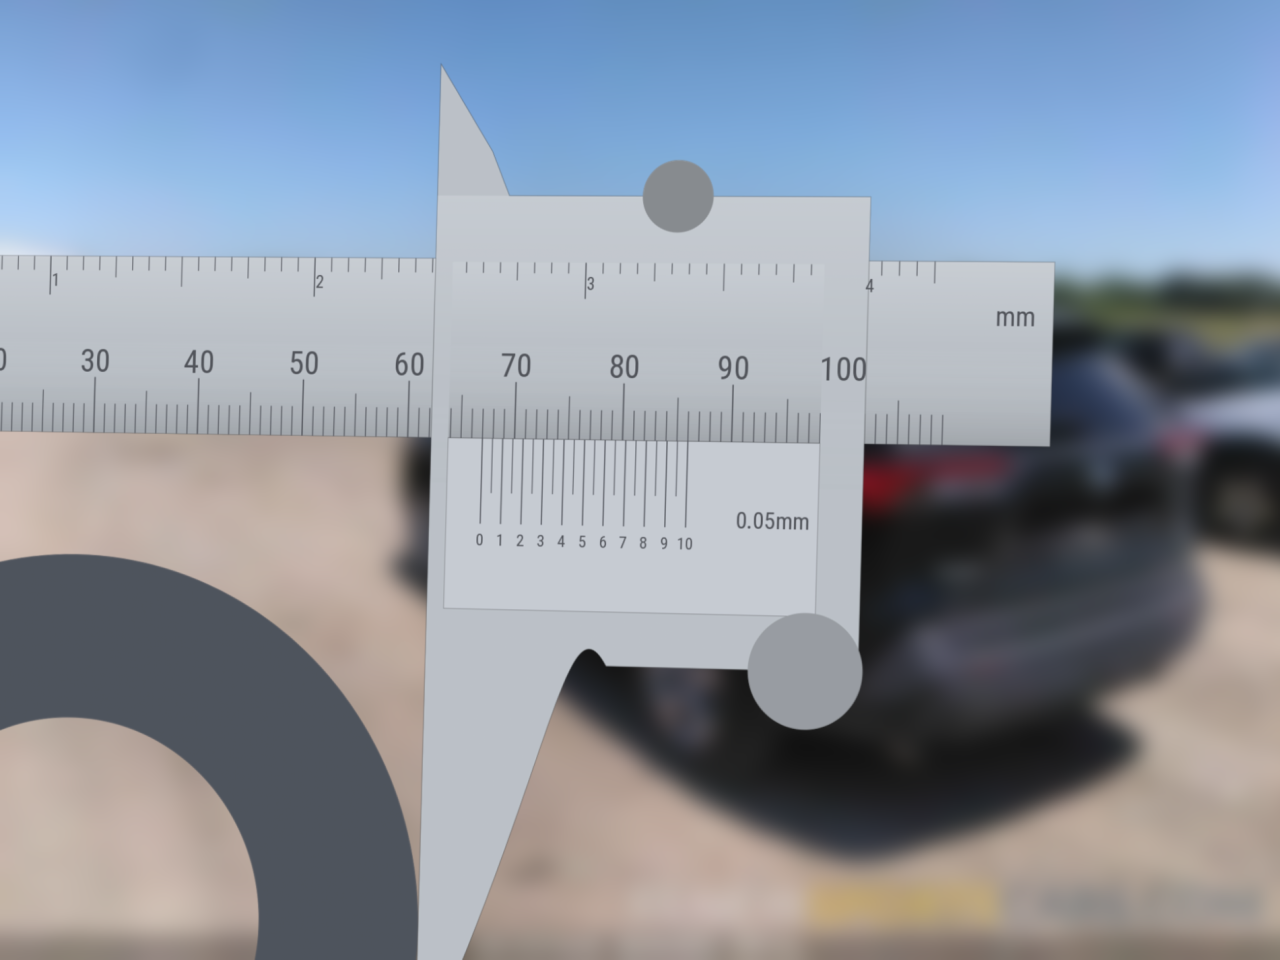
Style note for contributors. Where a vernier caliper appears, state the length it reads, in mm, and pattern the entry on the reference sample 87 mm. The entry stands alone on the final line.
67.0 mm
